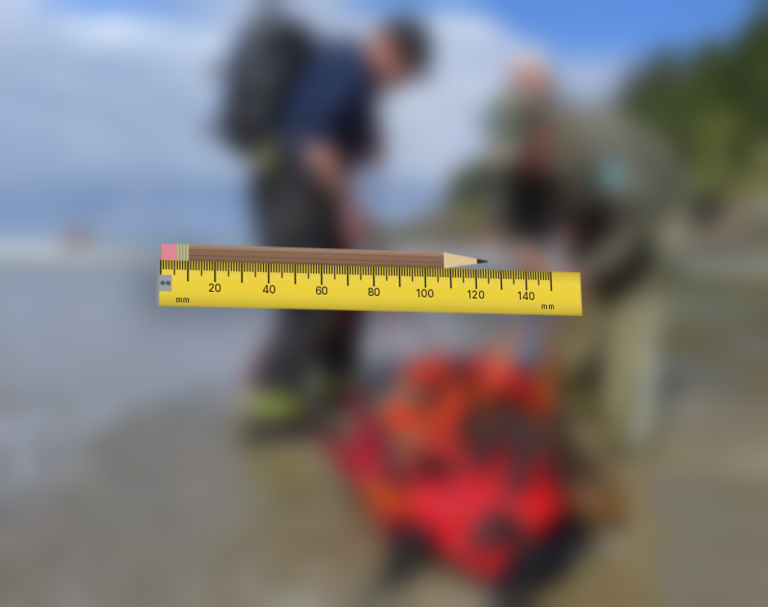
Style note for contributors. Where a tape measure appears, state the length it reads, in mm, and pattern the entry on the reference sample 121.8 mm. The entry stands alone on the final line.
125 mm
